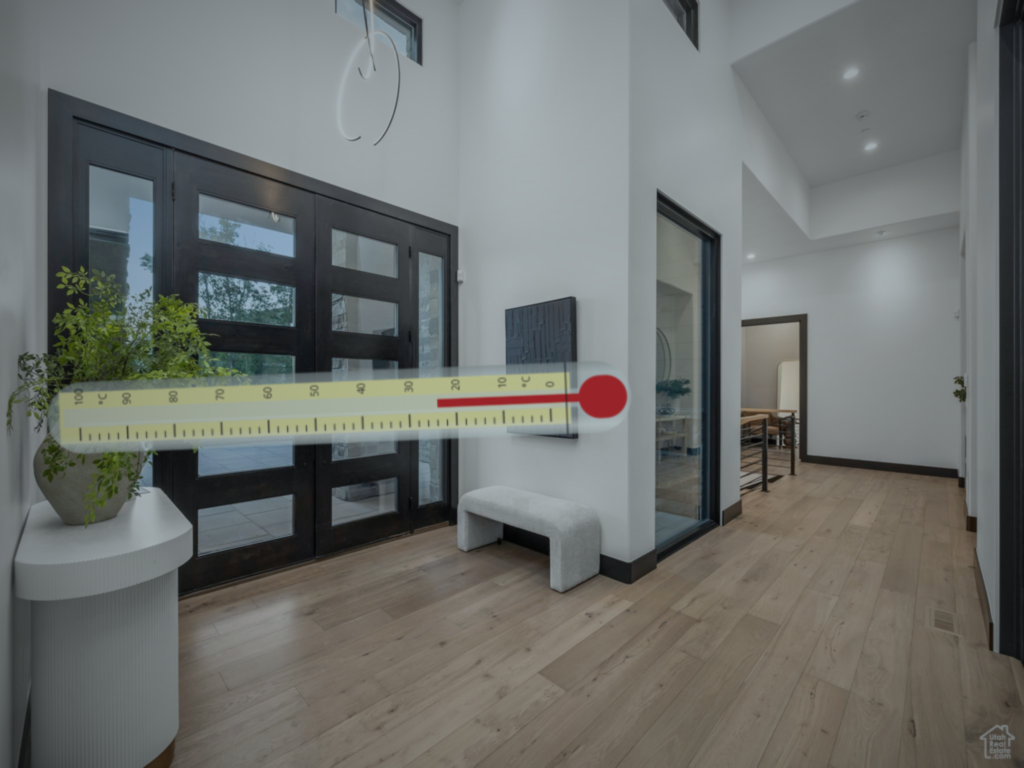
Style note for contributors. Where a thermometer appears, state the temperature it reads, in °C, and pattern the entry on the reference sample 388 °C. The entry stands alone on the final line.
24 °C
